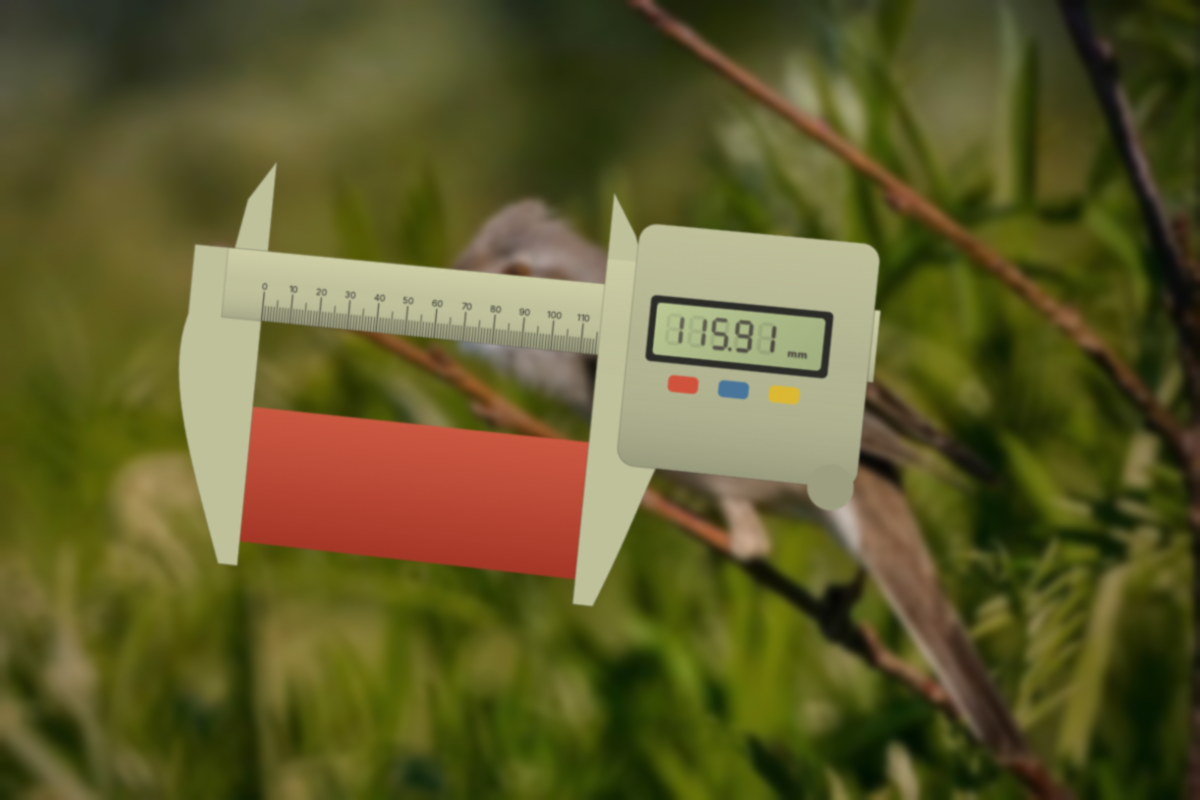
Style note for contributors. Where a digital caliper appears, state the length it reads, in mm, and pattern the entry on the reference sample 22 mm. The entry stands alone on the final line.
115.91 mm
